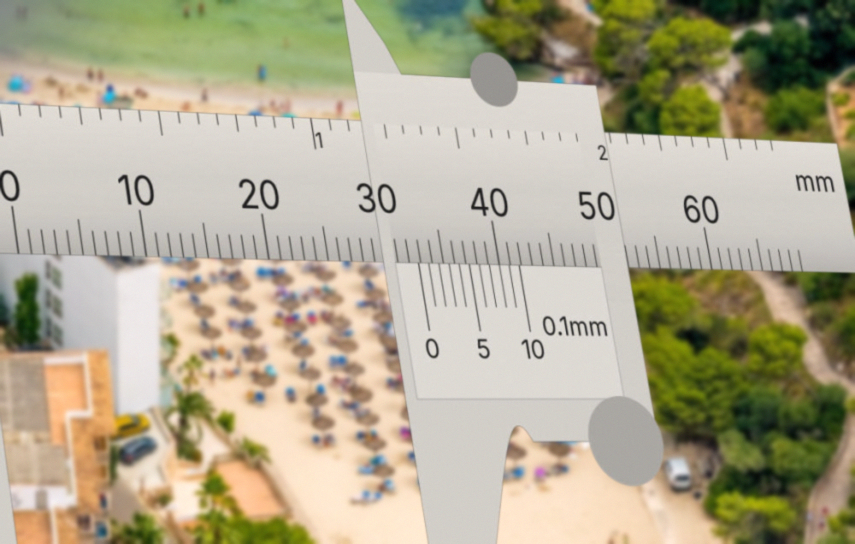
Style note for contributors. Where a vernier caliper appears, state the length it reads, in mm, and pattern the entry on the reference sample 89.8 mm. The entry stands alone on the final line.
32.8 mm
